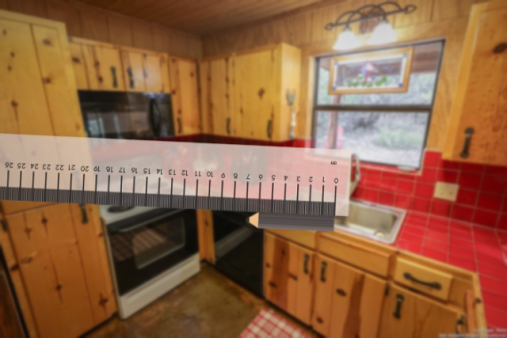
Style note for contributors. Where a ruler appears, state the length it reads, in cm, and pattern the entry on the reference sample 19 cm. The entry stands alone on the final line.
7 cm
